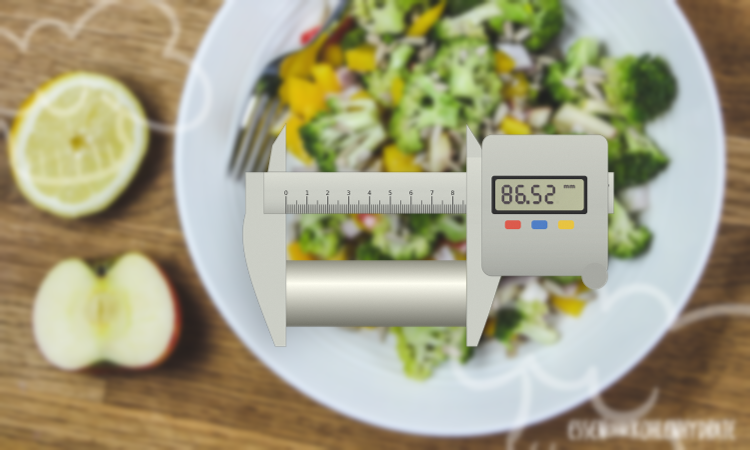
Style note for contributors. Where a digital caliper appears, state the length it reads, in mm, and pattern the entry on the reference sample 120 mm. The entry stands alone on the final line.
86.52 mm
